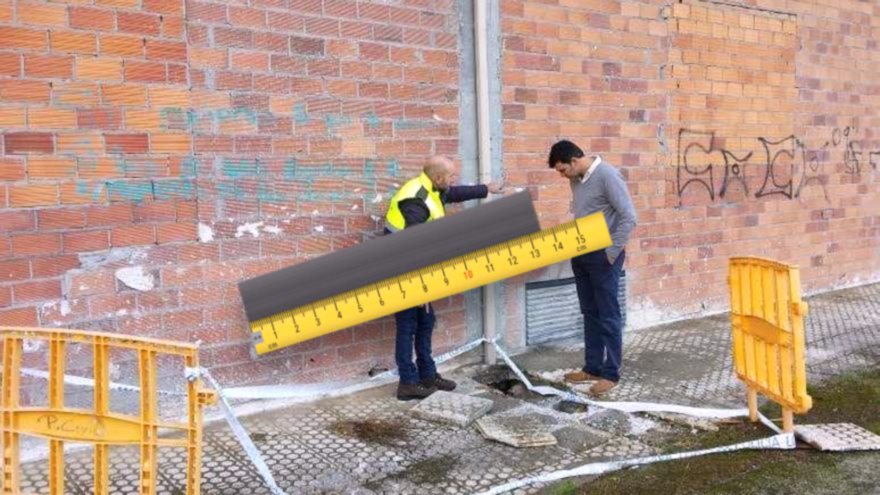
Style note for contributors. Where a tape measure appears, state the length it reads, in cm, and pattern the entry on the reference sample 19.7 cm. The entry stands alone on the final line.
13.5 cm
